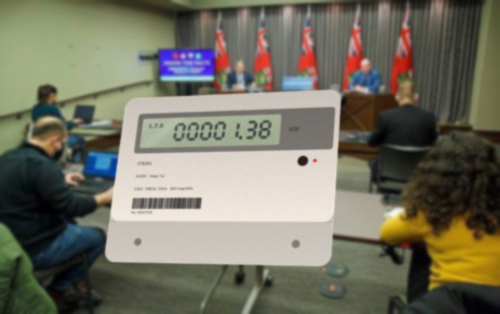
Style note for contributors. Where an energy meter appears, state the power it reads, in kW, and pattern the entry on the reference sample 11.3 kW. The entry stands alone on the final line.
1.38 kW
